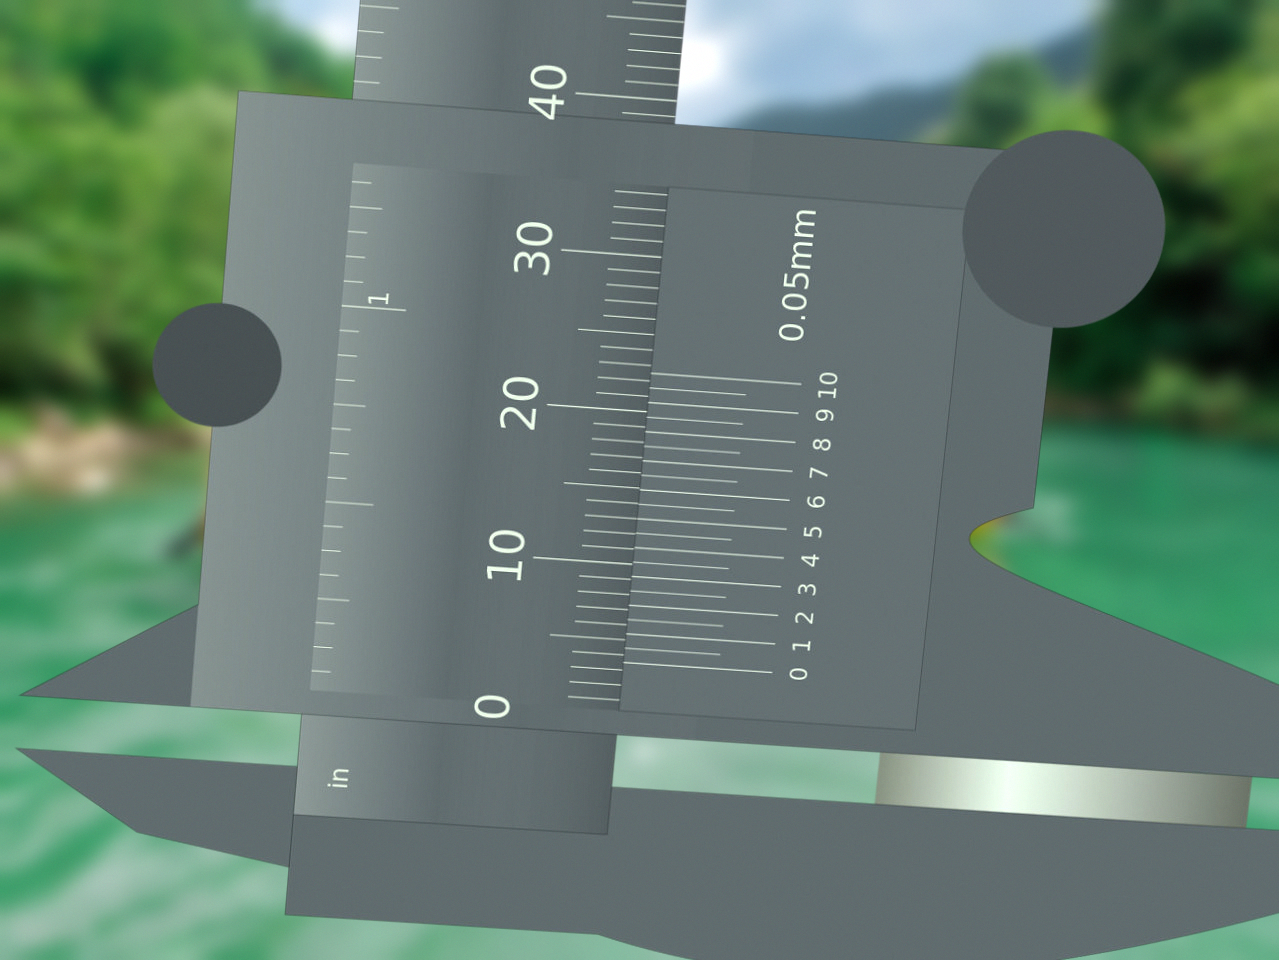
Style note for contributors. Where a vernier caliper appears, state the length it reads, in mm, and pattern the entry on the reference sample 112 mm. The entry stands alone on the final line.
3.5 mm
